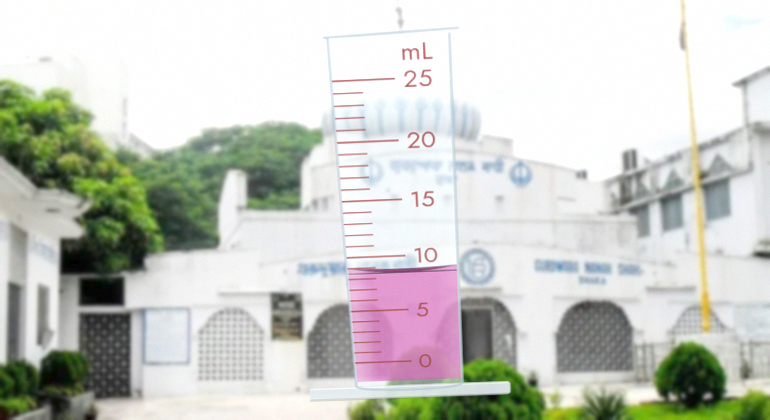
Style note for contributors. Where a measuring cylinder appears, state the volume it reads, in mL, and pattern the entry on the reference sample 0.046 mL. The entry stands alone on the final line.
8.5 mL
